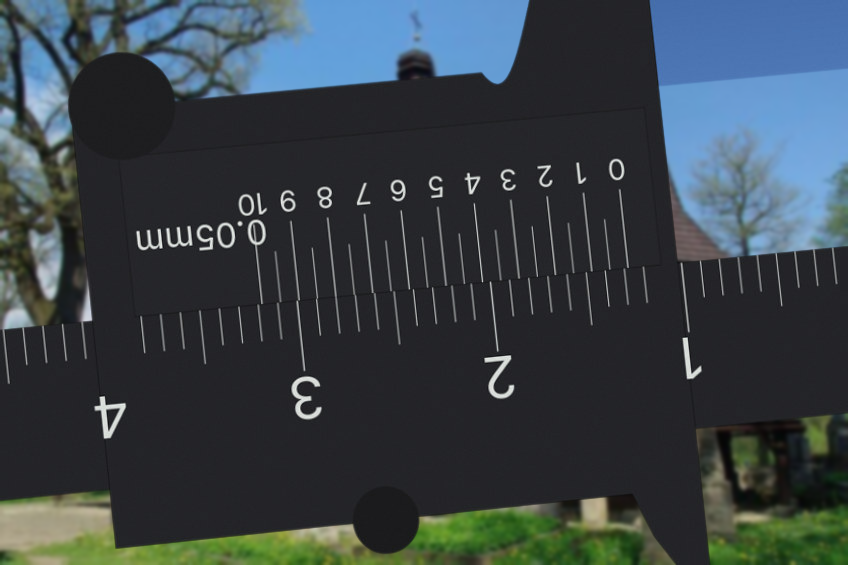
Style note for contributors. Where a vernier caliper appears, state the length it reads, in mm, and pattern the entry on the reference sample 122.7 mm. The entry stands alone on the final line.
12.8 mm
